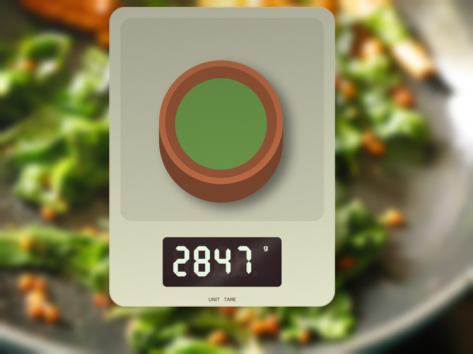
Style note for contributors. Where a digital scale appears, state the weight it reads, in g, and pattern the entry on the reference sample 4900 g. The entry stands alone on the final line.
2847 g
